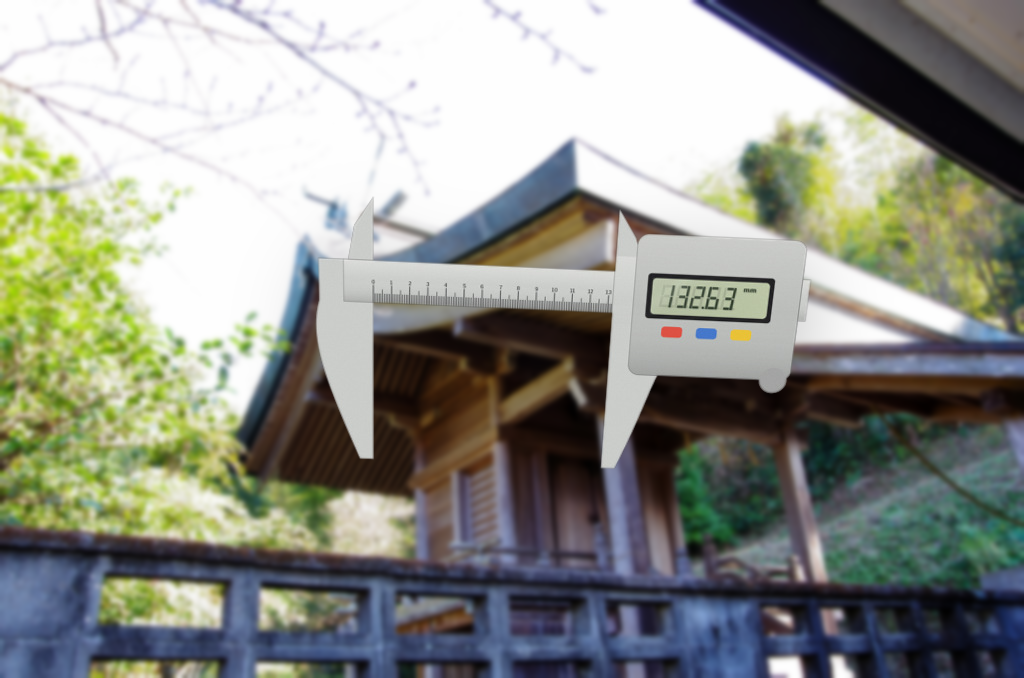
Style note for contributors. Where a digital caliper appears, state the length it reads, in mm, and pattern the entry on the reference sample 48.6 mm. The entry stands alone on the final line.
132.63 mm
